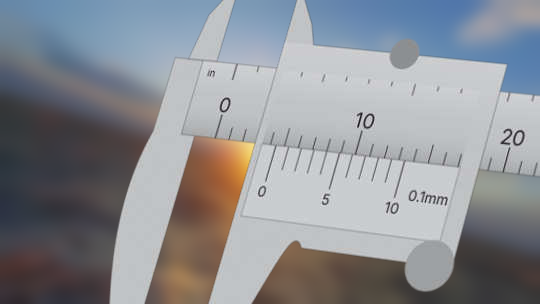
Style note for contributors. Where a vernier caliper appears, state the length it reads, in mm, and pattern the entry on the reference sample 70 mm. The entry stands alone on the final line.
4.4 mm
